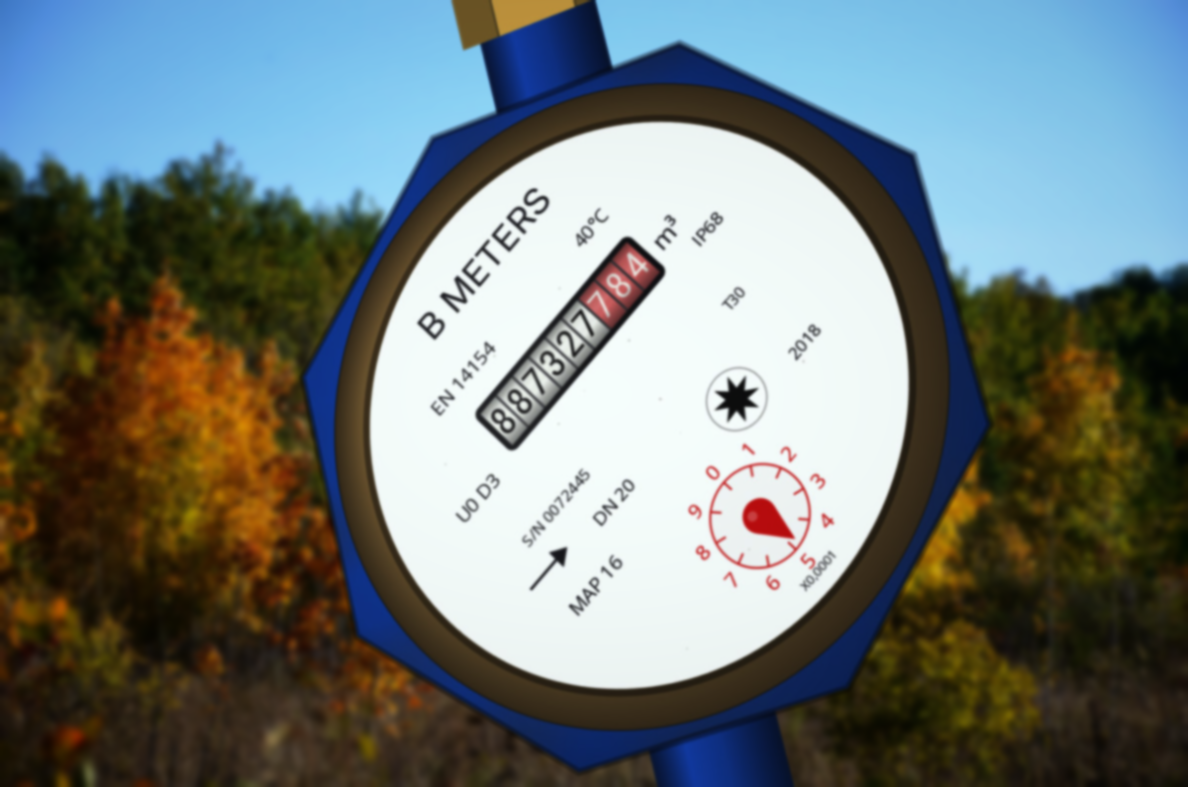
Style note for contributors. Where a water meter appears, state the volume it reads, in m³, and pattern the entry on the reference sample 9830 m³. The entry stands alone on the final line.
887327.7844 m³
